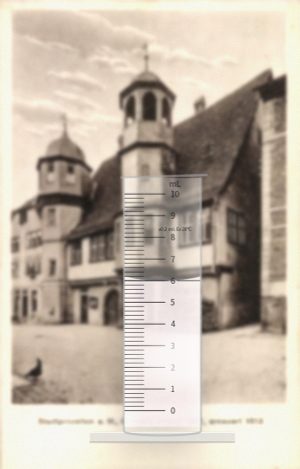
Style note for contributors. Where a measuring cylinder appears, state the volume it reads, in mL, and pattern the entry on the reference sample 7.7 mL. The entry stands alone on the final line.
6 mL
